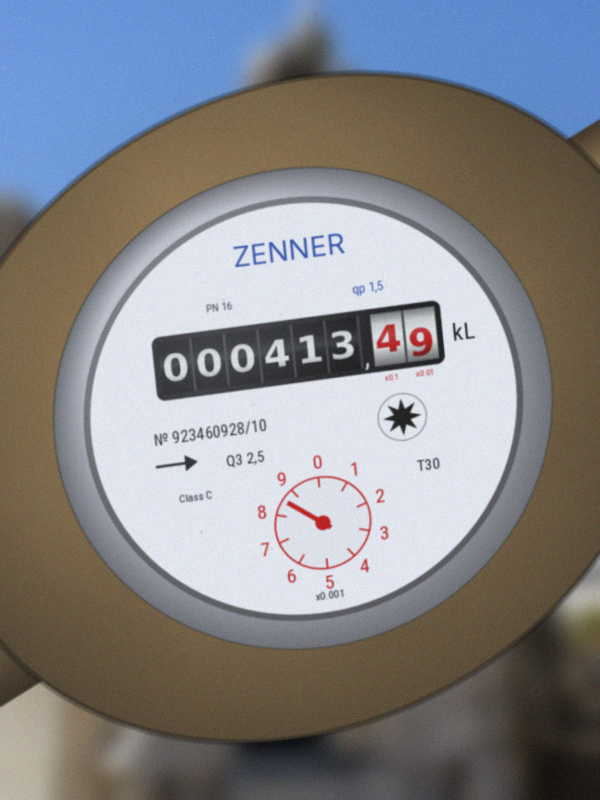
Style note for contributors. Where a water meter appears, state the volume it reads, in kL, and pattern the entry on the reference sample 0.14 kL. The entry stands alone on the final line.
413.488 kL
